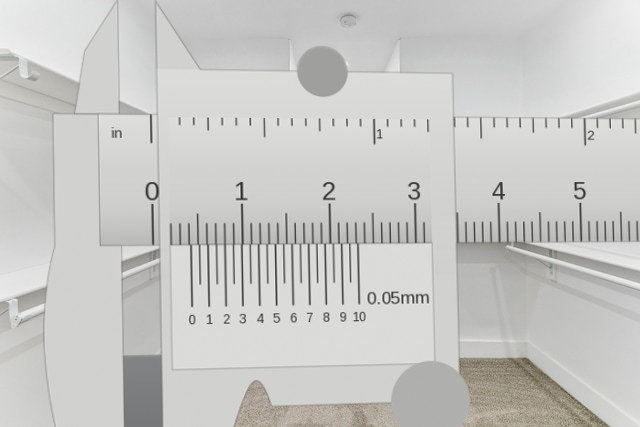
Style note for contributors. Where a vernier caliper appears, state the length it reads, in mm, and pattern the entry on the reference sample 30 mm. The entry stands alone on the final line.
4.2 mm
